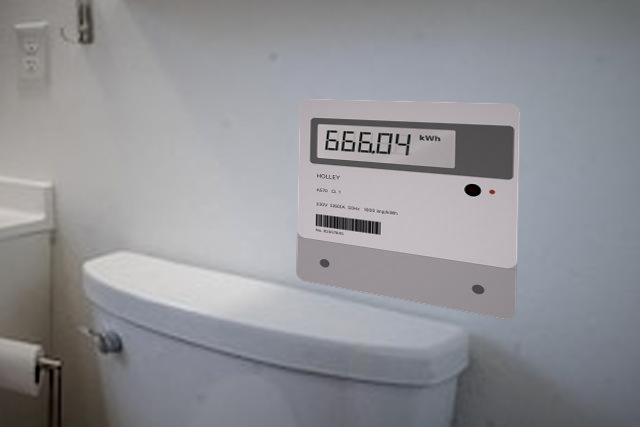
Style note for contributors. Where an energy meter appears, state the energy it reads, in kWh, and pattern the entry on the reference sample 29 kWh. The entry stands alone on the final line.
666.04 kWh
